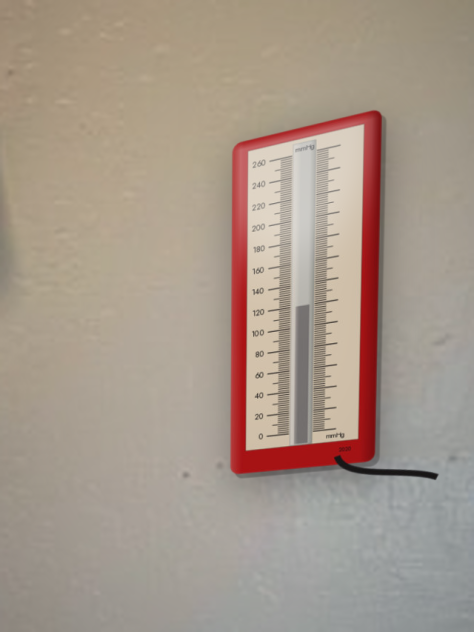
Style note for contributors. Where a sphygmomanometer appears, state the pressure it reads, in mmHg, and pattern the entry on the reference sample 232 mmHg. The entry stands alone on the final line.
120 mmHg
